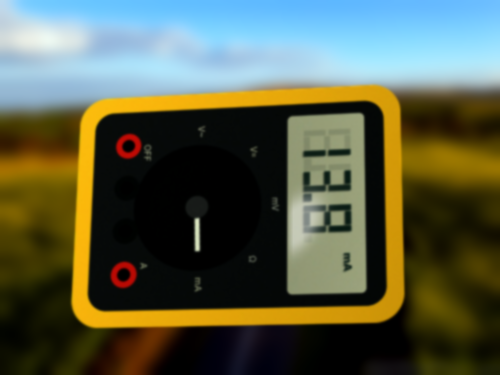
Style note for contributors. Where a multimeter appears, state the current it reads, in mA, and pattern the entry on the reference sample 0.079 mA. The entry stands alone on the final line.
13.8 mA
